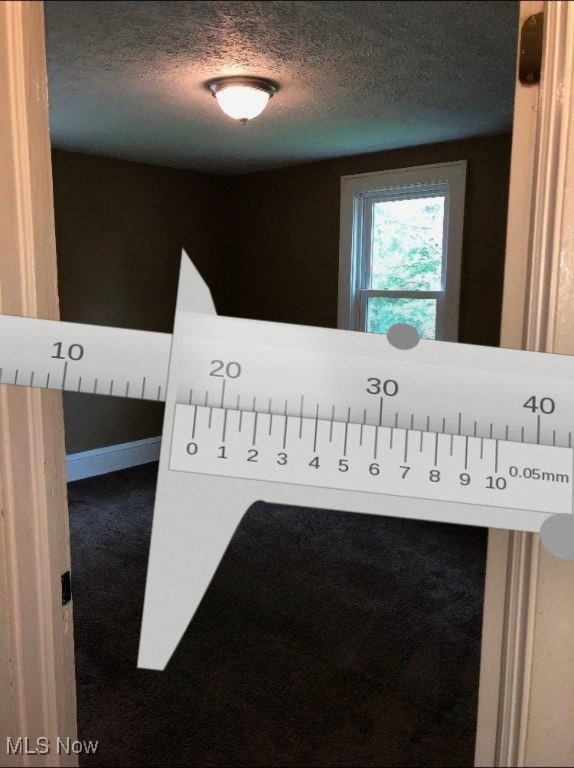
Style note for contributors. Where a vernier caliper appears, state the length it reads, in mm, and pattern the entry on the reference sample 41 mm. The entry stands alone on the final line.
18.4 mm
